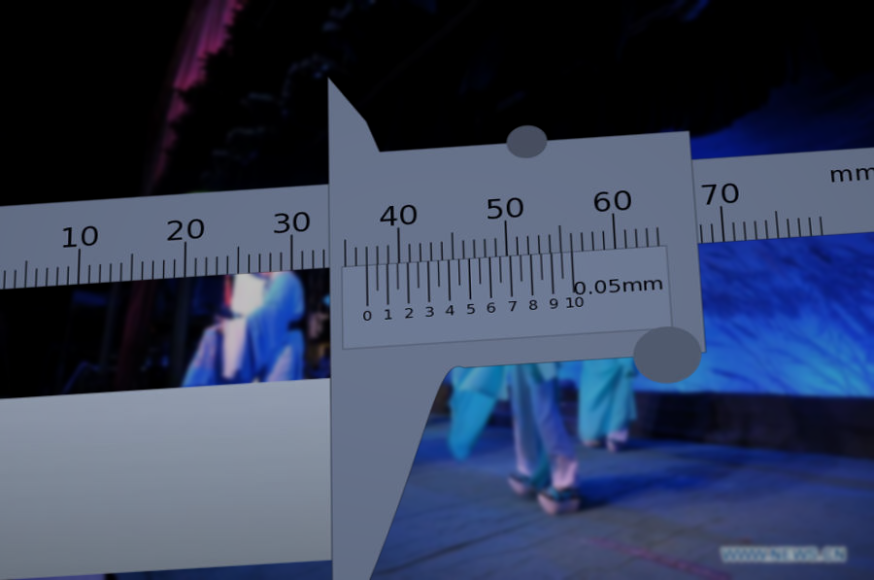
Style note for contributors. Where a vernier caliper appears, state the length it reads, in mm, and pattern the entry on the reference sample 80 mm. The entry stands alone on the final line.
37.0 mm
